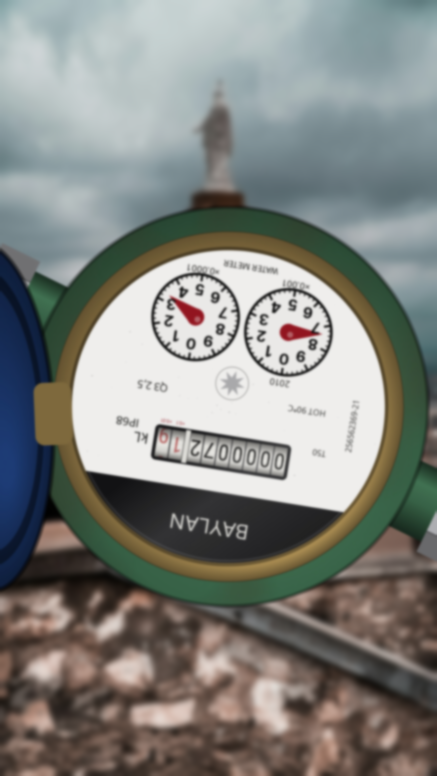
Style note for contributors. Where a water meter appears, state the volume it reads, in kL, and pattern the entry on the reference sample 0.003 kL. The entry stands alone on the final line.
72.1873 kL
